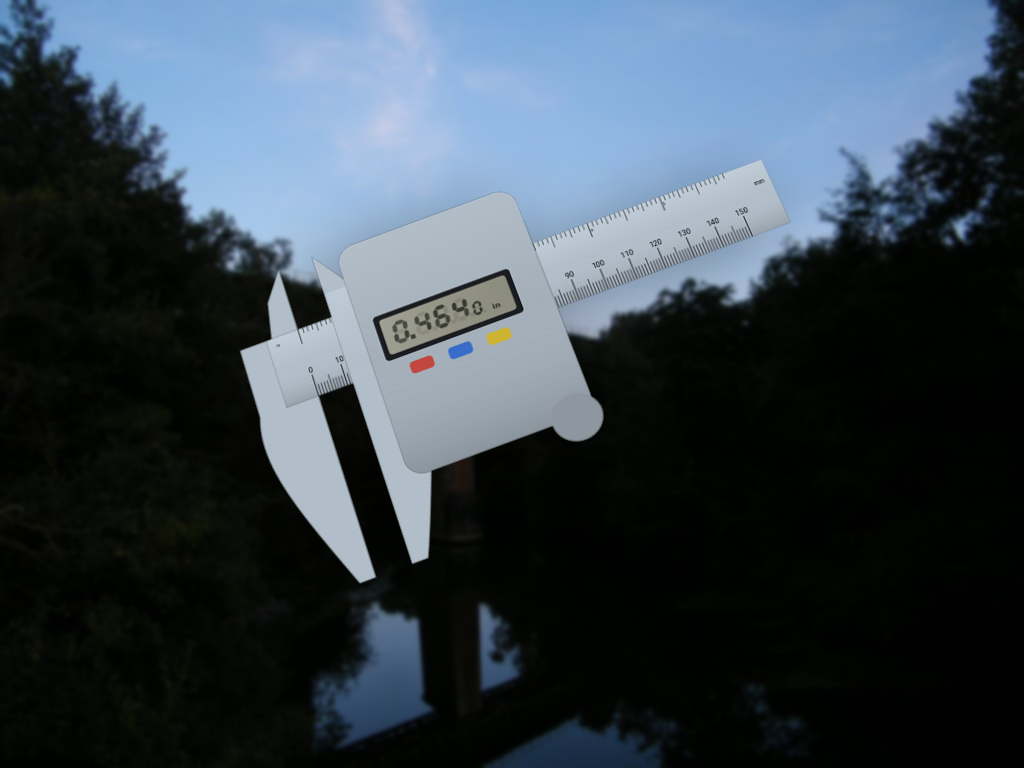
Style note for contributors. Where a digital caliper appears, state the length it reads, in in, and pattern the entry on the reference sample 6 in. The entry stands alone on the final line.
0.4640 in
